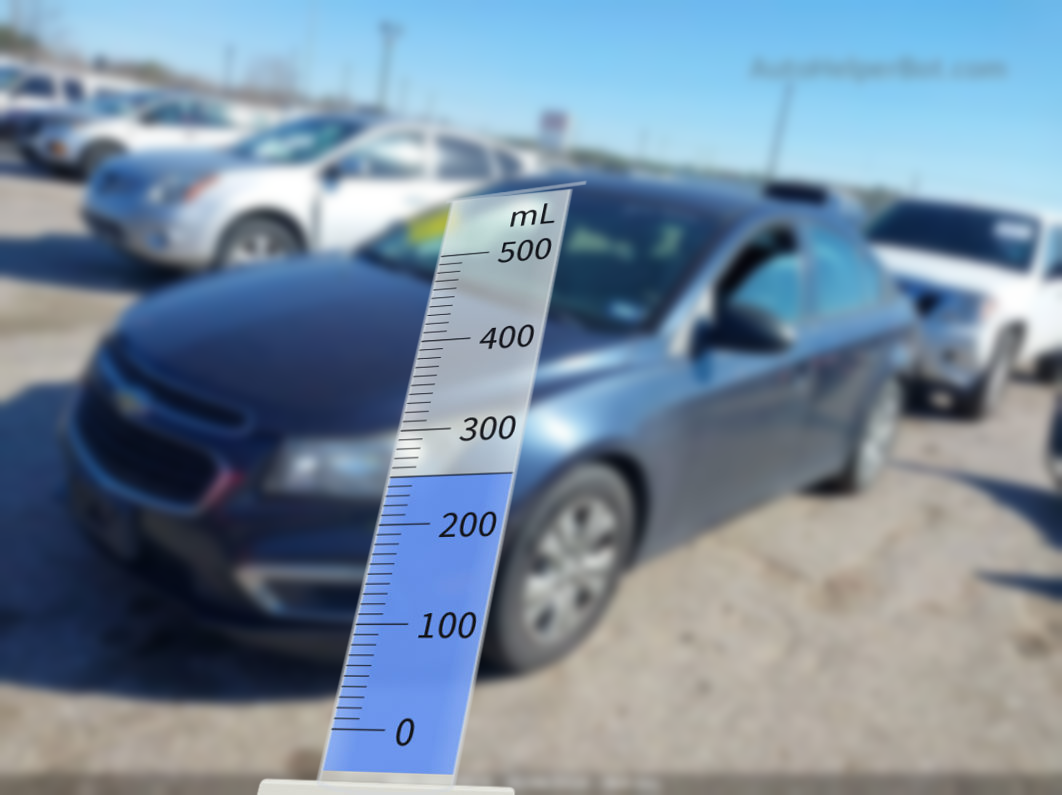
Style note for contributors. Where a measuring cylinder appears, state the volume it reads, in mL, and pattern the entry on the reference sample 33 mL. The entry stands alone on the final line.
250 mL
